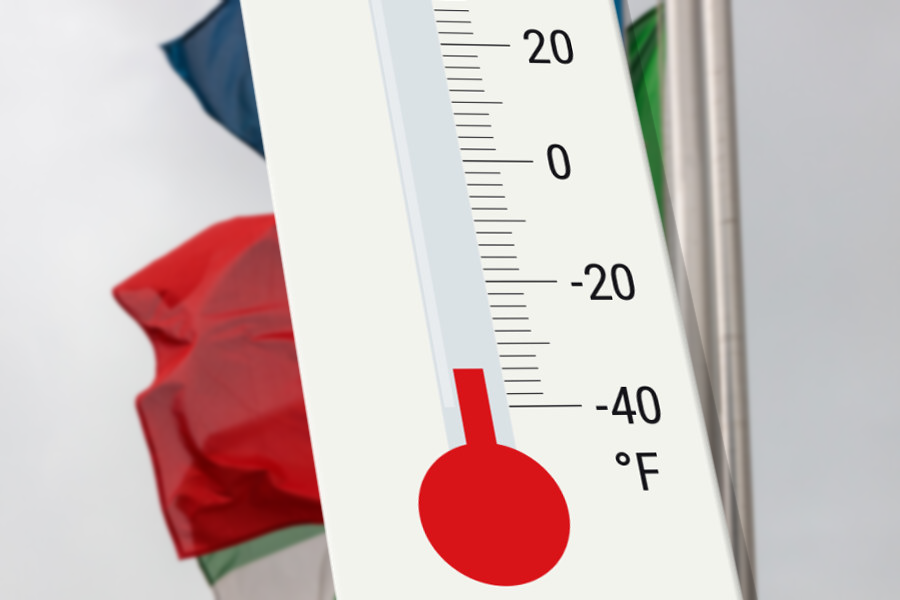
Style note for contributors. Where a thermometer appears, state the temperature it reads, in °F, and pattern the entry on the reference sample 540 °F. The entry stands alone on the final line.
-34 °F
